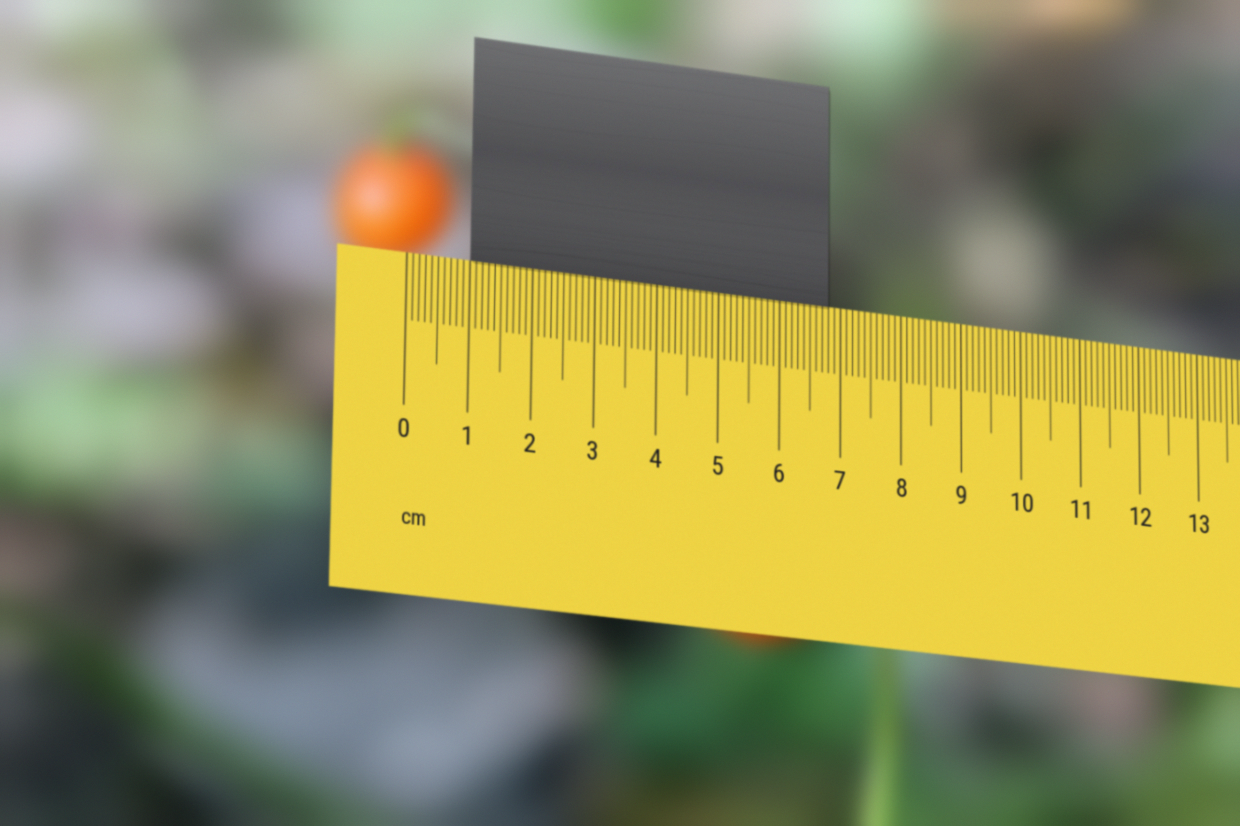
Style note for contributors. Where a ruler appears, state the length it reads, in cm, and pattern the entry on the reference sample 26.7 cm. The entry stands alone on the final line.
5.8 cm
